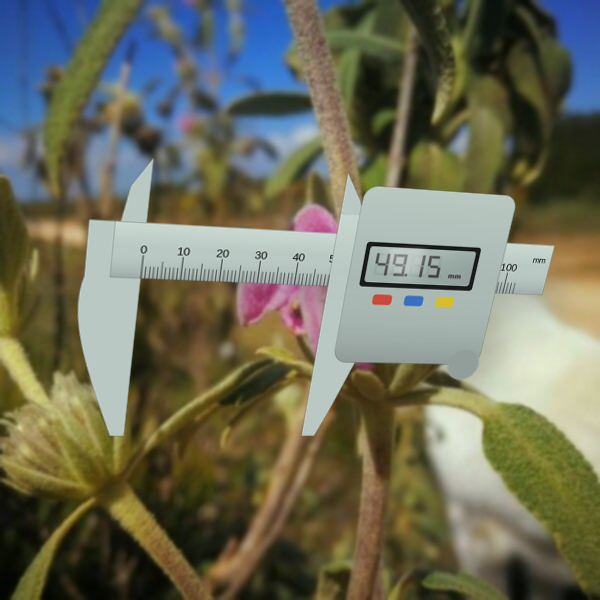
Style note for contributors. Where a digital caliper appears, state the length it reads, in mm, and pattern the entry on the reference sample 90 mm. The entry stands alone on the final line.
49.15 mm
